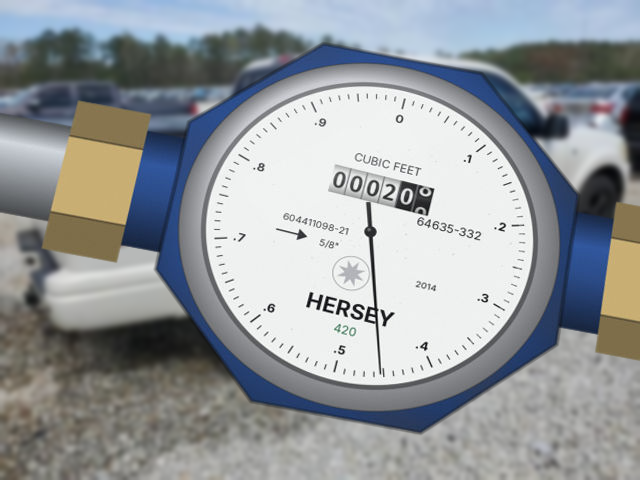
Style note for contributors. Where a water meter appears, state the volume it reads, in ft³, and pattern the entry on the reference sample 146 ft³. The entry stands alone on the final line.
208.45 ft³
